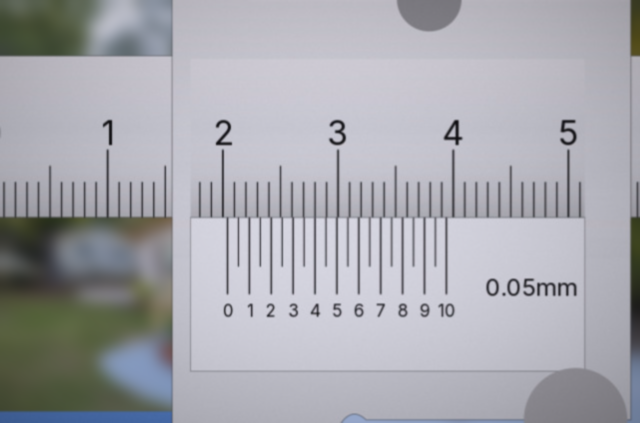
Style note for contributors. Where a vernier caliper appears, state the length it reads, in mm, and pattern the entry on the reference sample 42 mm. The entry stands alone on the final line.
20.4 mm
